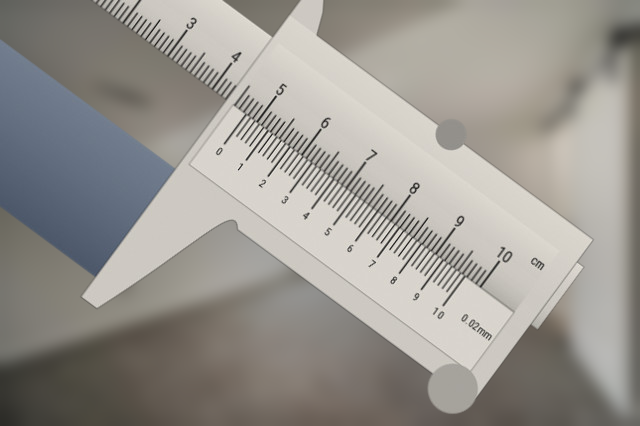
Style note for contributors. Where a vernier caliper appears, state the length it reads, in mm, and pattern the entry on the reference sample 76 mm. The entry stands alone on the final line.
47.6 mm
